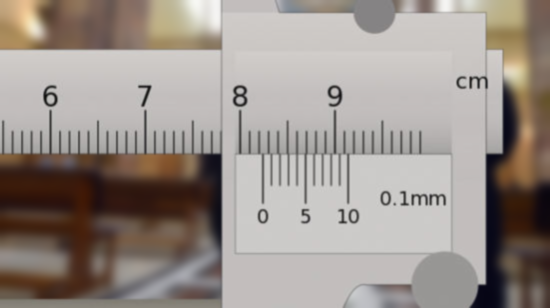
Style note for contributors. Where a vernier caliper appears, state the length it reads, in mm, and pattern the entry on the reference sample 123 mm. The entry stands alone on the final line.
82.4 mm
